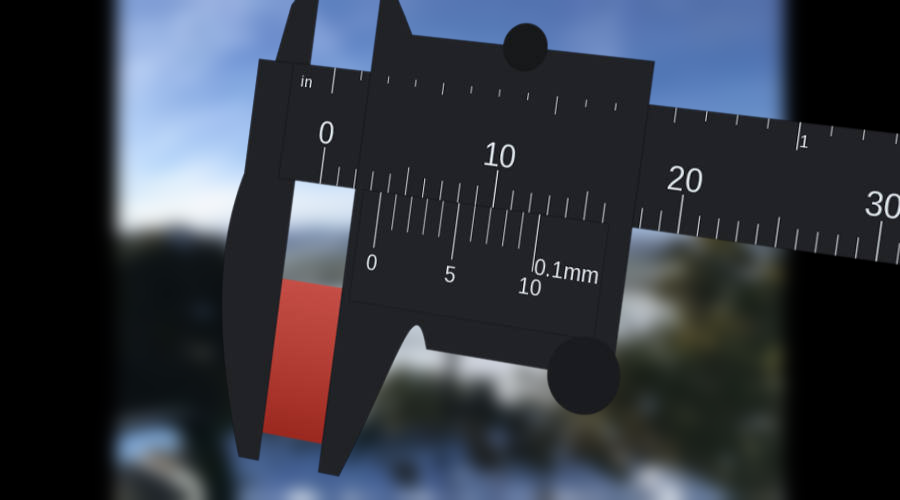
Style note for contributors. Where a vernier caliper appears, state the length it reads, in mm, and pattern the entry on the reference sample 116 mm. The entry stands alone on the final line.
3.6 mm
